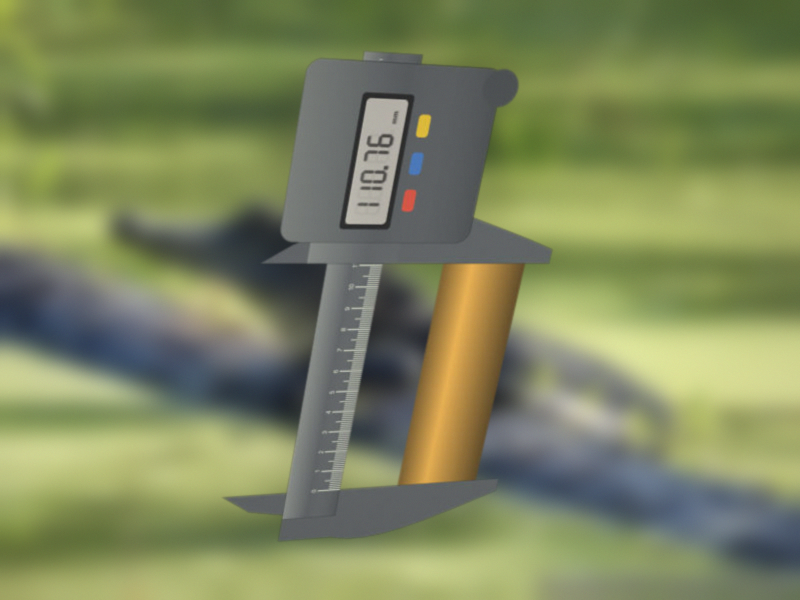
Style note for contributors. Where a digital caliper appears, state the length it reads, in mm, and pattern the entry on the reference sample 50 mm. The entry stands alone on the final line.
110.76 mm
